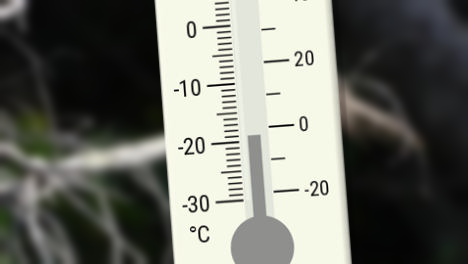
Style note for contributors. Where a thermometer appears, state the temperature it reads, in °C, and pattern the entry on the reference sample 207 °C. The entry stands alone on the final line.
-19 °C
